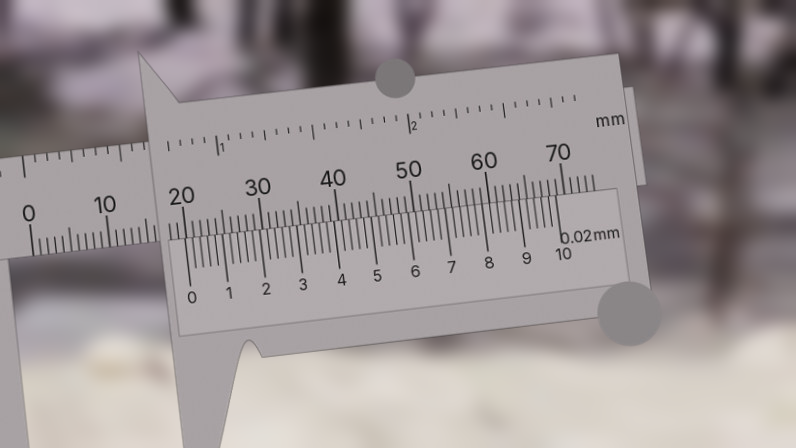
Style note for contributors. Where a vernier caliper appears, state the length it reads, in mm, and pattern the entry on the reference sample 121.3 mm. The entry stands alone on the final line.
19.8 mm
